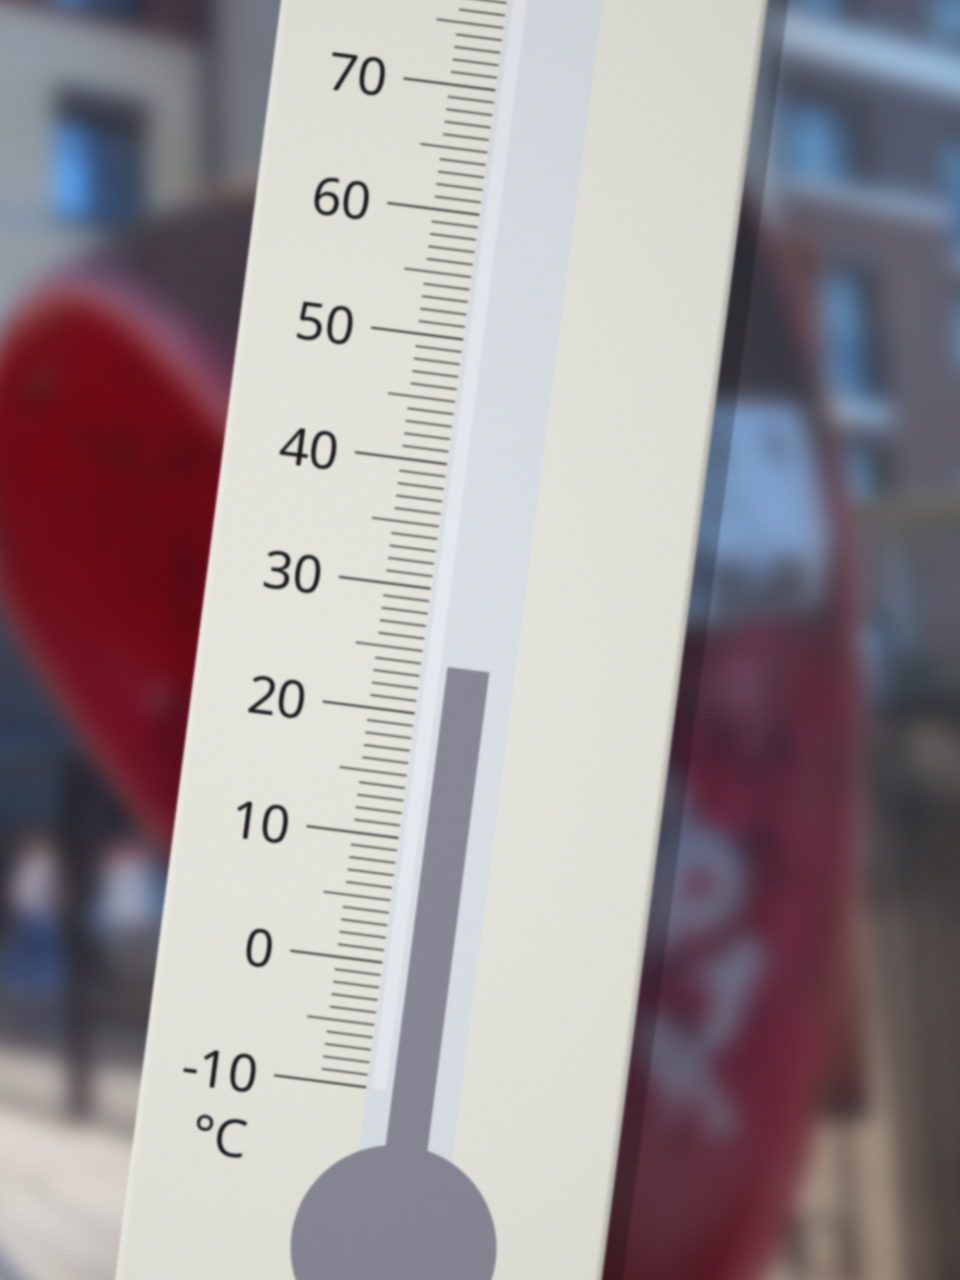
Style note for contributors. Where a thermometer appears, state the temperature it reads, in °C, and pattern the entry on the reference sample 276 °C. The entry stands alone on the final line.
24 °C
